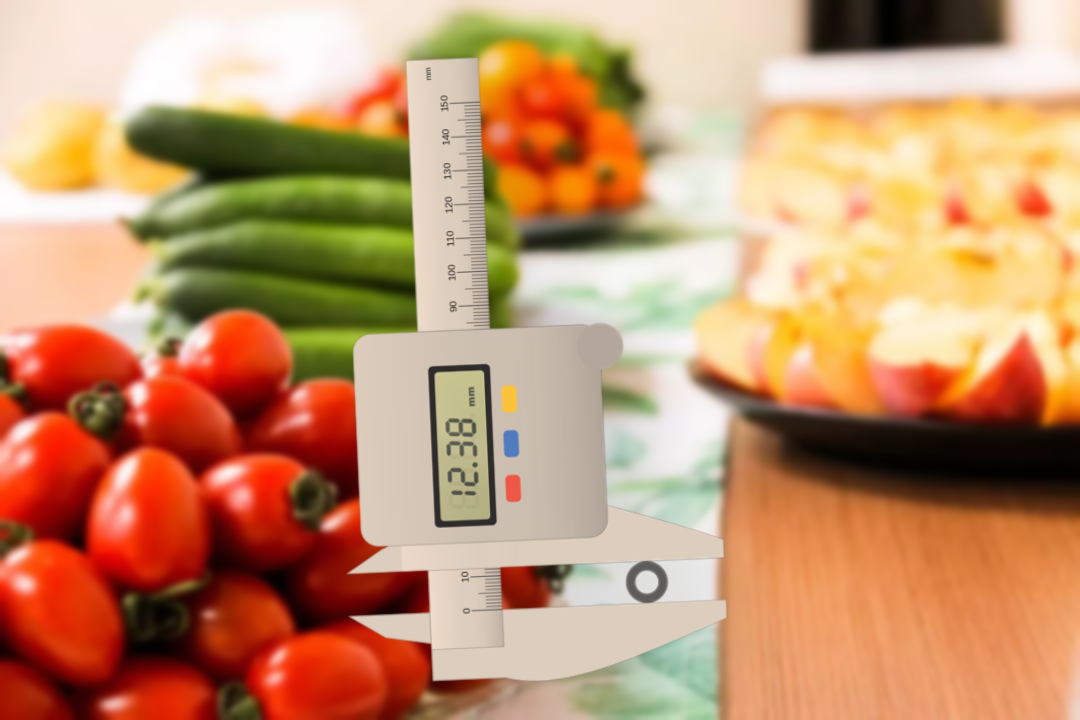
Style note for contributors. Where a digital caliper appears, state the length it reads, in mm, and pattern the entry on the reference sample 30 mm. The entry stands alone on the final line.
12.38 mm
